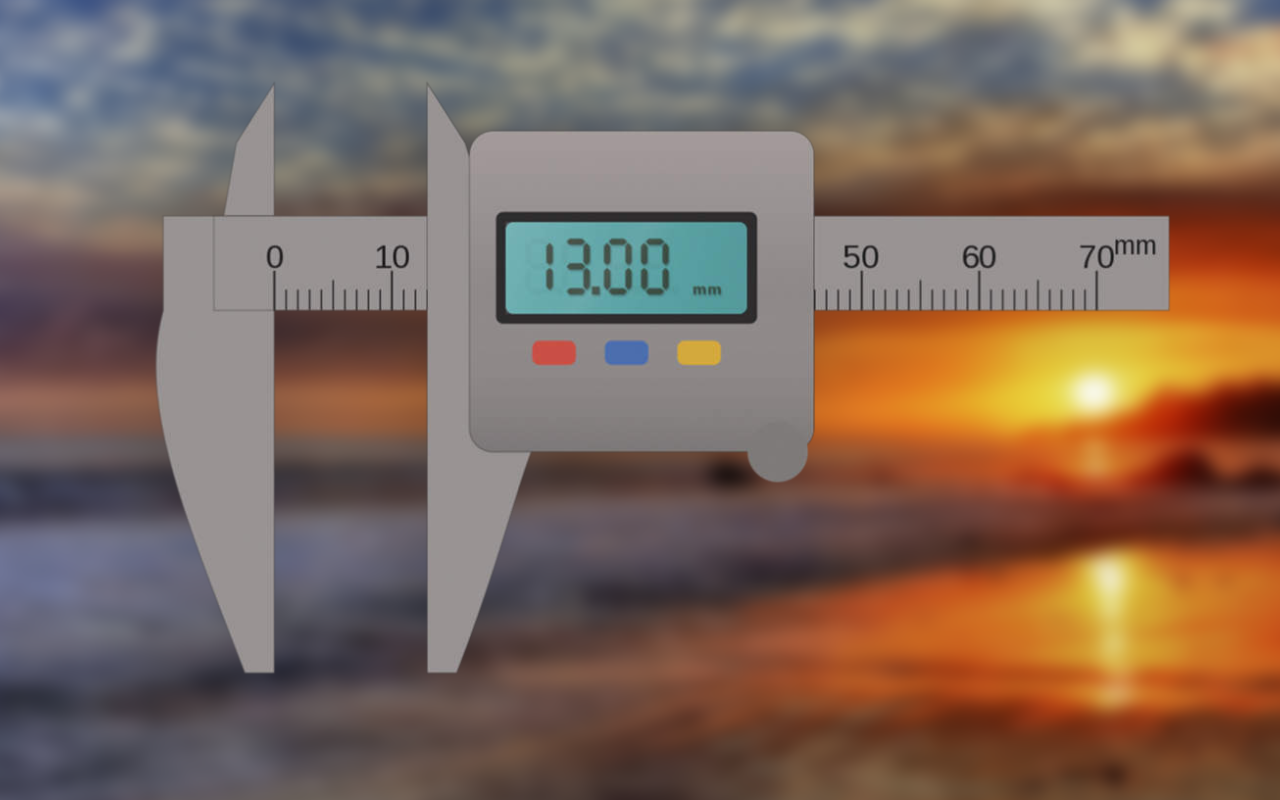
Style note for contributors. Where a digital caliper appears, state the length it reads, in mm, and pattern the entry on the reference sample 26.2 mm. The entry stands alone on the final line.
13.00 mm
